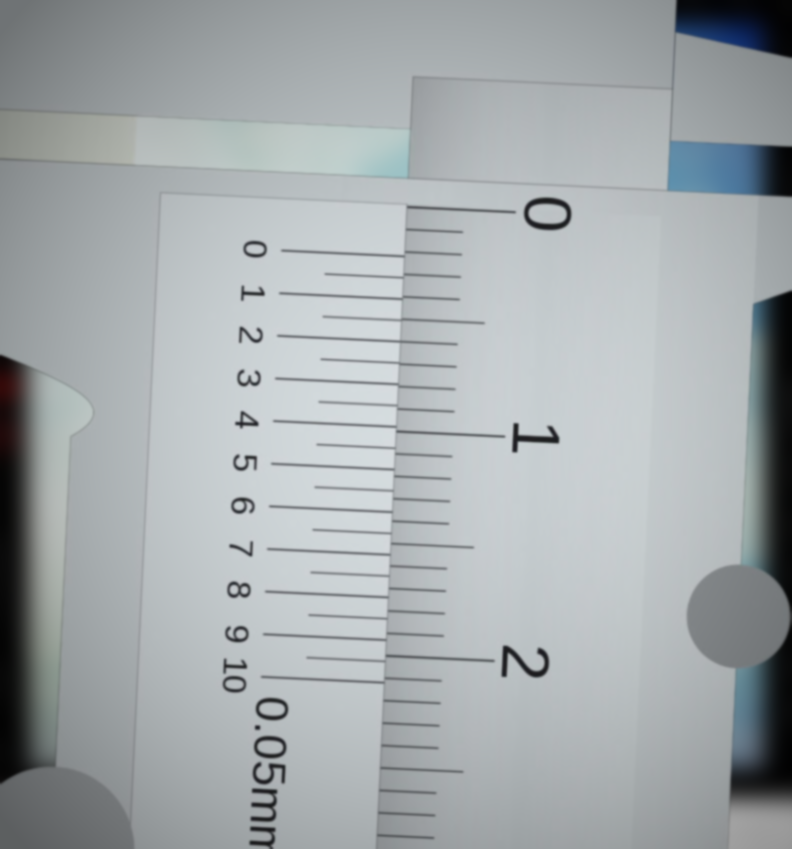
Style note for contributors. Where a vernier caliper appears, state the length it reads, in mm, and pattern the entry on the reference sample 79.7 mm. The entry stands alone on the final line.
2.2 mm
